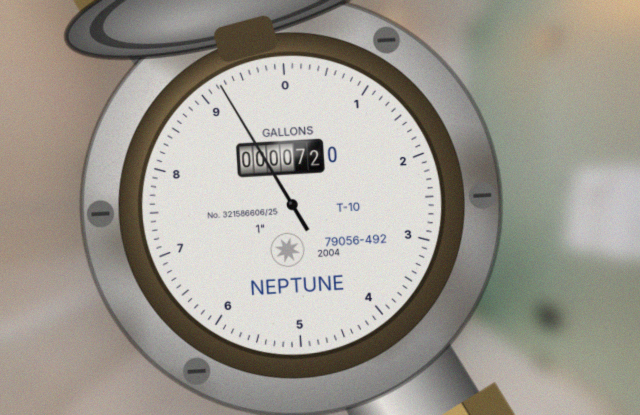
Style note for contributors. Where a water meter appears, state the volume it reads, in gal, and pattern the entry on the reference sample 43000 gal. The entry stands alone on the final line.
719.2 gal
